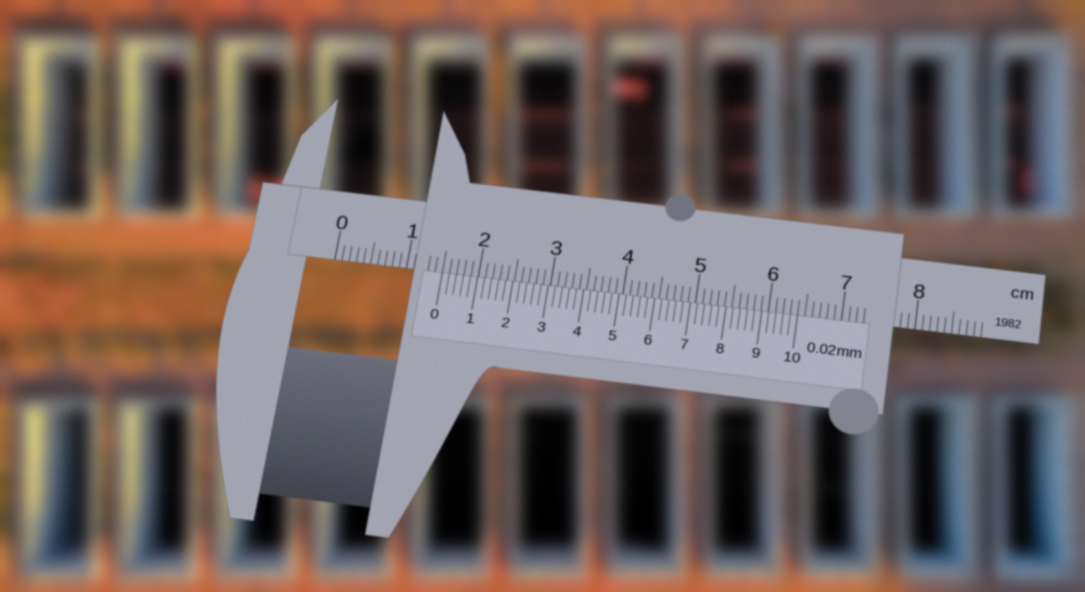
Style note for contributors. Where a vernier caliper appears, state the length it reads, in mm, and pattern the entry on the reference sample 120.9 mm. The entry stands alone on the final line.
15.0 mm
